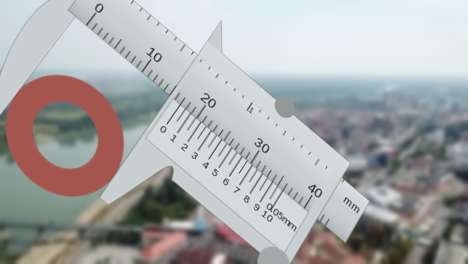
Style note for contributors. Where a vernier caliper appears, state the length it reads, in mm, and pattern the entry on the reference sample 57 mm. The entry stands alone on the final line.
17.0 mm
